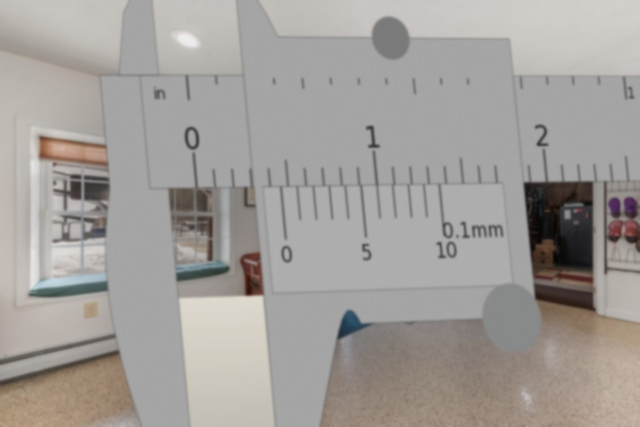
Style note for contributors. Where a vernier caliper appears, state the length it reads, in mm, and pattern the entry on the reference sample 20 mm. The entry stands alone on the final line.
4.6 mm
